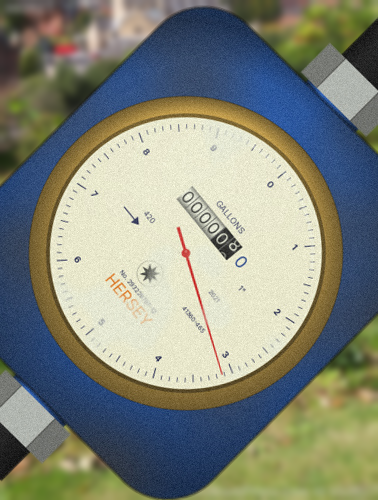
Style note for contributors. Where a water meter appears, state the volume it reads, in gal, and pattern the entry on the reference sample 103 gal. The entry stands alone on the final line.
83.1 gal
